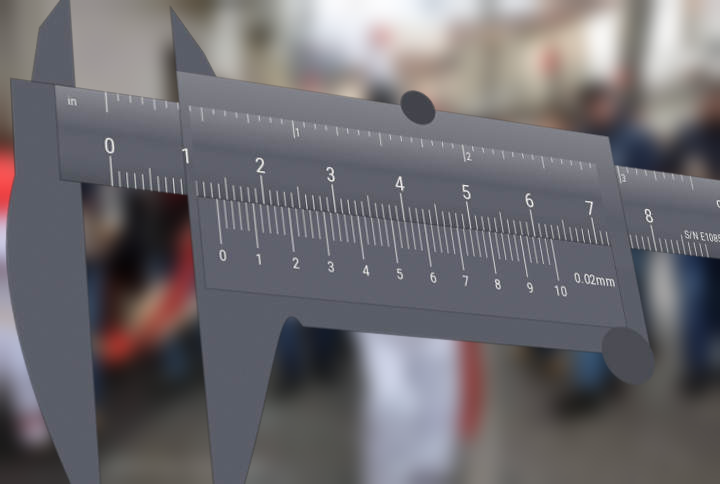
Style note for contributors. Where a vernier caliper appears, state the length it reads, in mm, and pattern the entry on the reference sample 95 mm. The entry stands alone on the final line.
13.6 mm
